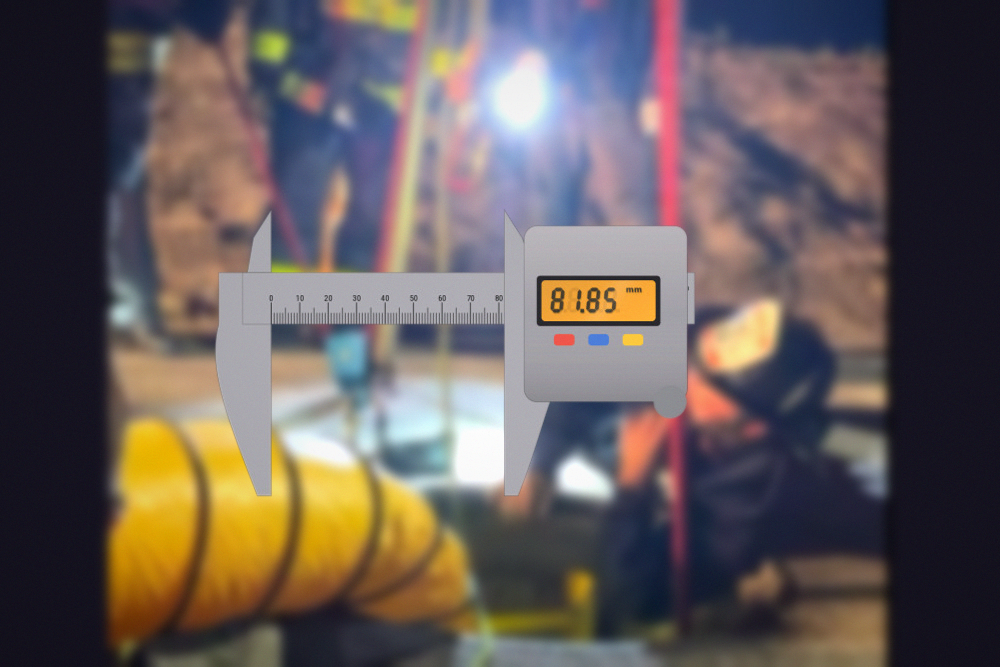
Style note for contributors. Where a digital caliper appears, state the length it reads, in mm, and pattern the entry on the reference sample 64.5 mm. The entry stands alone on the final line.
81.85 mm
